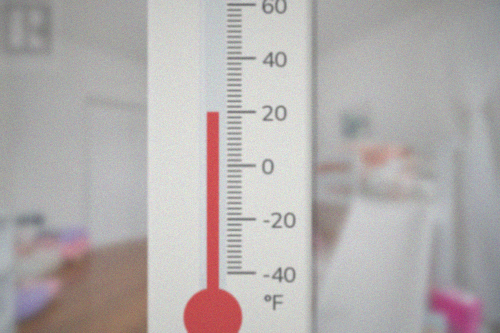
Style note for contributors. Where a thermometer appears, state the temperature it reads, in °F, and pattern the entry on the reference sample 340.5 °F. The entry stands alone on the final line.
20 °F
